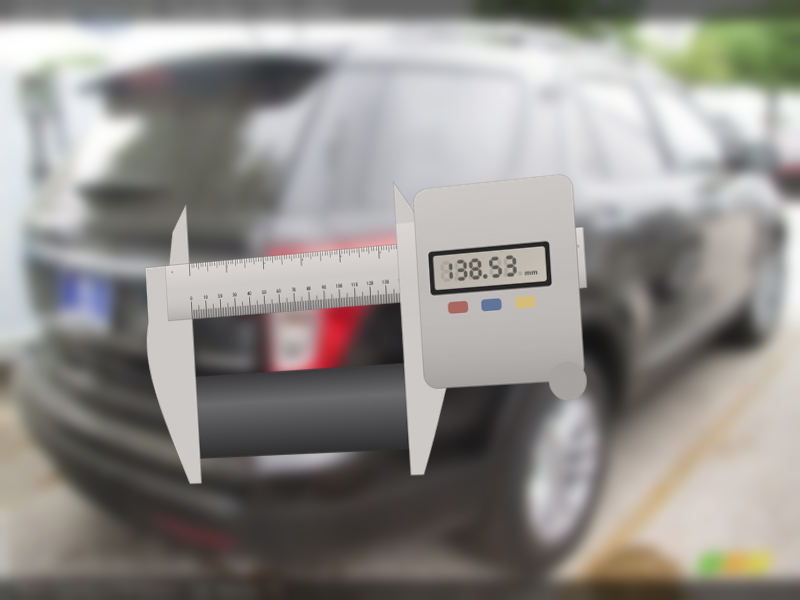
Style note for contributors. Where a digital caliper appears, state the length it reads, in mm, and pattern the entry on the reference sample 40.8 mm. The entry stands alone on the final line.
138.53 mm
